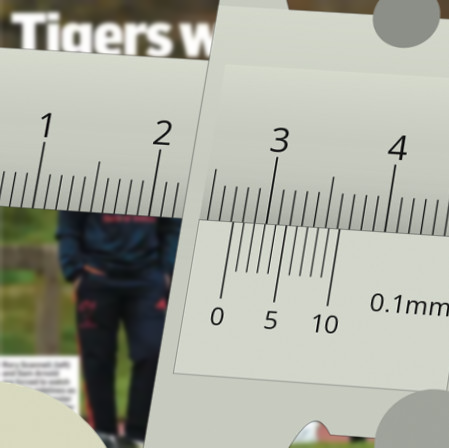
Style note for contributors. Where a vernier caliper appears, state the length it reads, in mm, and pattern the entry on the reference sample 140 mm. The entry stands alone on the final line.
27.2 mm
